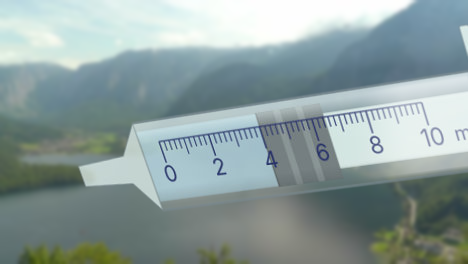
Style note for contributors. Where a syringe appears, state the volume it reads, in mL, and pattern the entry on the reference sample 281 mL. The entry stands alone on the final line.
4 mL
